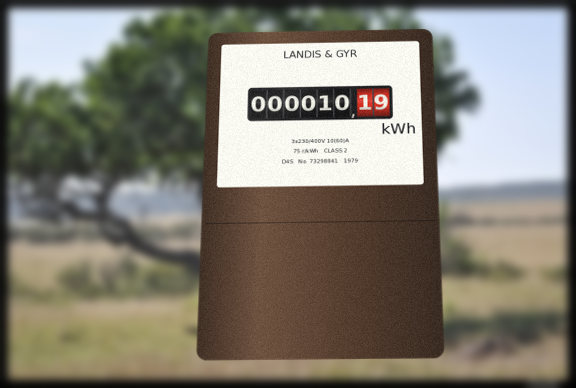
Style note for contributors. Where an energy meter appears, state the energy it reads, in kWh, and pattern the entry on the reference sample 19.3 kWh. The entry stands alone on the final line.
10.19 kWh
